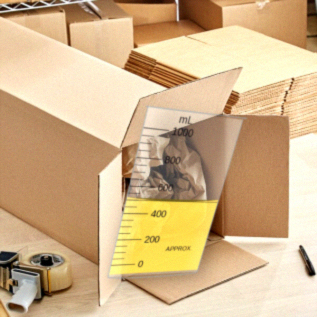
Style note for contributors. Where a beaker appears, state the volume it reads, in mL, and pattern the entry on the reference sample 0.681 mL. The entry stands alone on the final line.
500 mL
